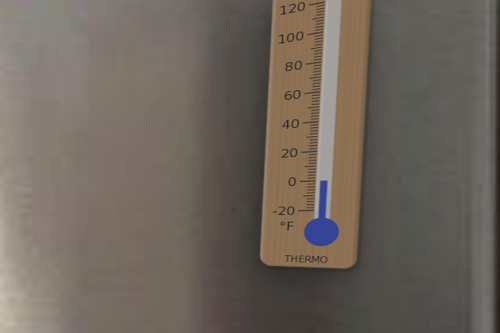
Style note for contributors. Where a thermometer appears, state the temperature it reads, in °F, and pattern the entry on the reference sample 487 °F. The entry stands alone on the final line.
0 °F
